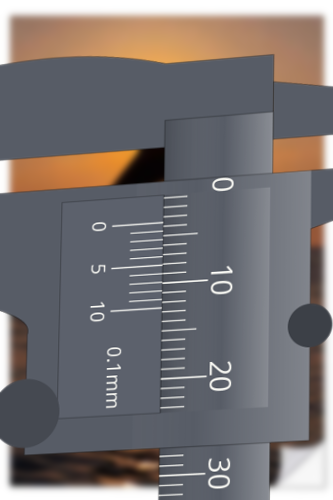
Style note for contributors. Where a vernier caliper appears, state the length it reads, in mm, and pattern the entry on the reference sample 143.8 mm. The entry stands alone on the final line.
3.6 mm
